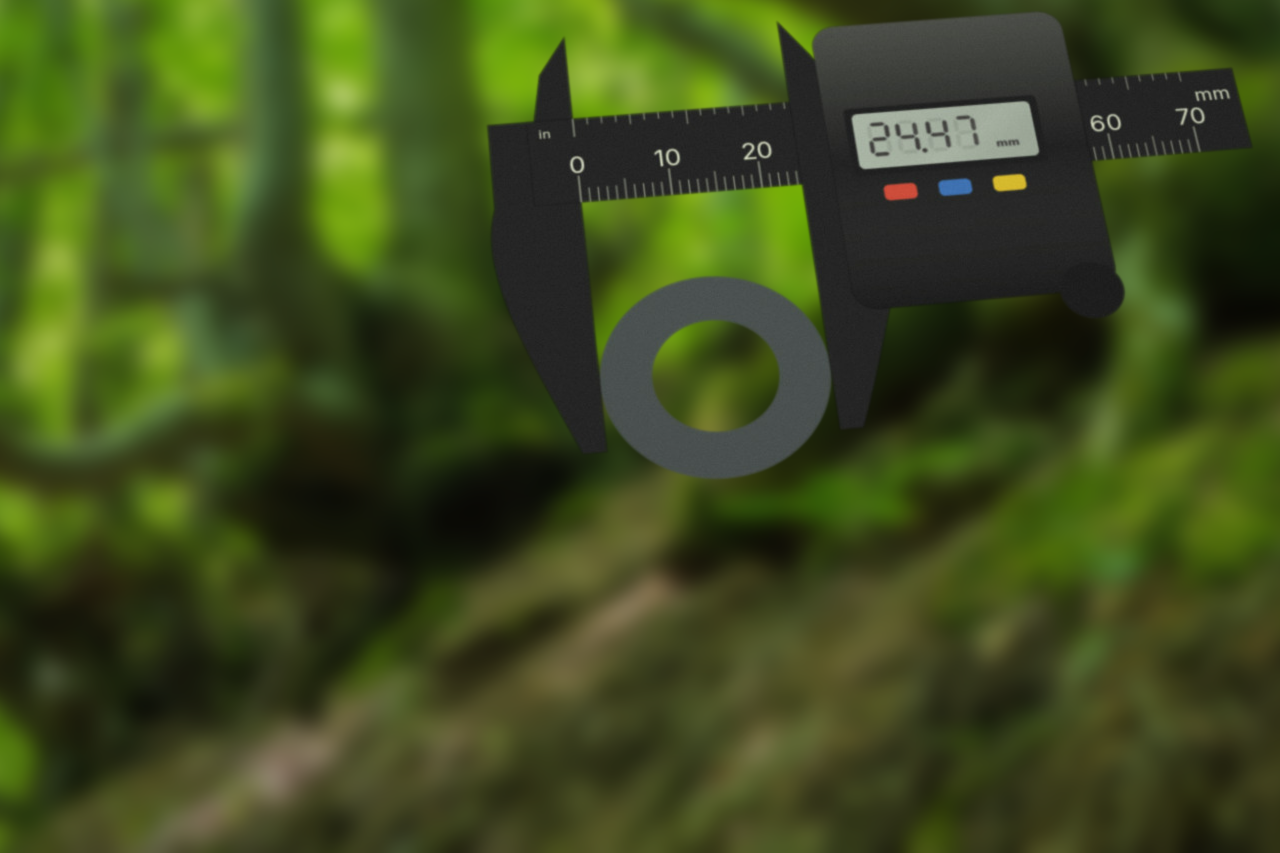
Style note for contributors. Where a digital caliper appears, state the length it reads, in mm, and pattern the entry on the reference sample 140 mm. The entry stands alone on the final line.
24.47 mm
